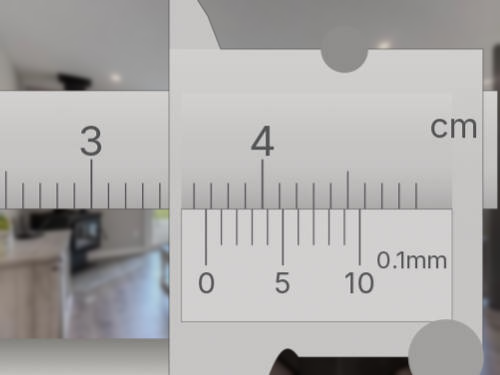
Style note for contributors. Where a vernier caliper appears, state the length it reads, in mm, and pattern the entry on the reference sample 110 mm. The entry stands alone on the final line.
36.7 mm
